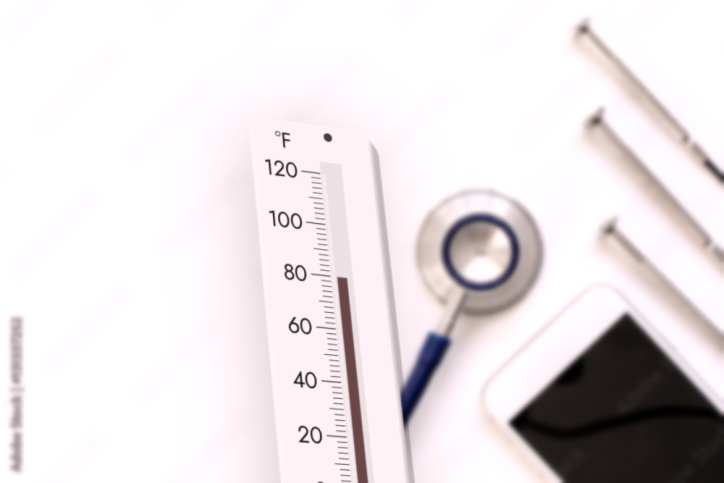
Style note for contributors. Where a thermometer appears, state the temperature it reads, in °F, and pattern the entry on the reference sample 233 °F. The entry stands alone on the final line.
80 °F
